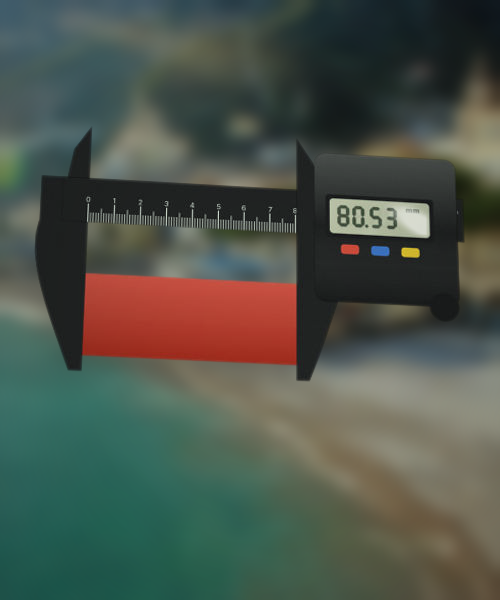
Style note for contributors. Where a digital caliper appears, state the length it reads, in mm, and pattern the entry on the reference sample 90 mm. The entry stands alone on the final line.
80.53 mm
